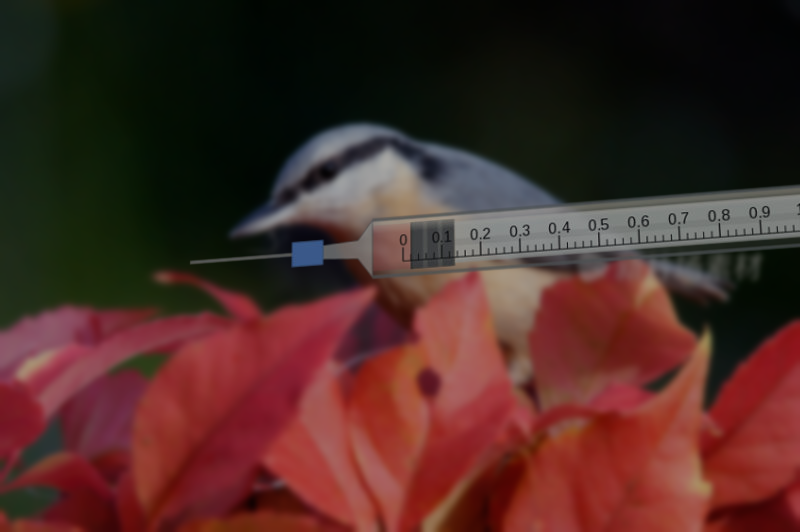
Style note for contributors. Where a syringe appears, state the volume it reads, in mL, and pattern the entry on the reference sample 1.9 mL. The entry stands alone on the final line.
0.02 mL
